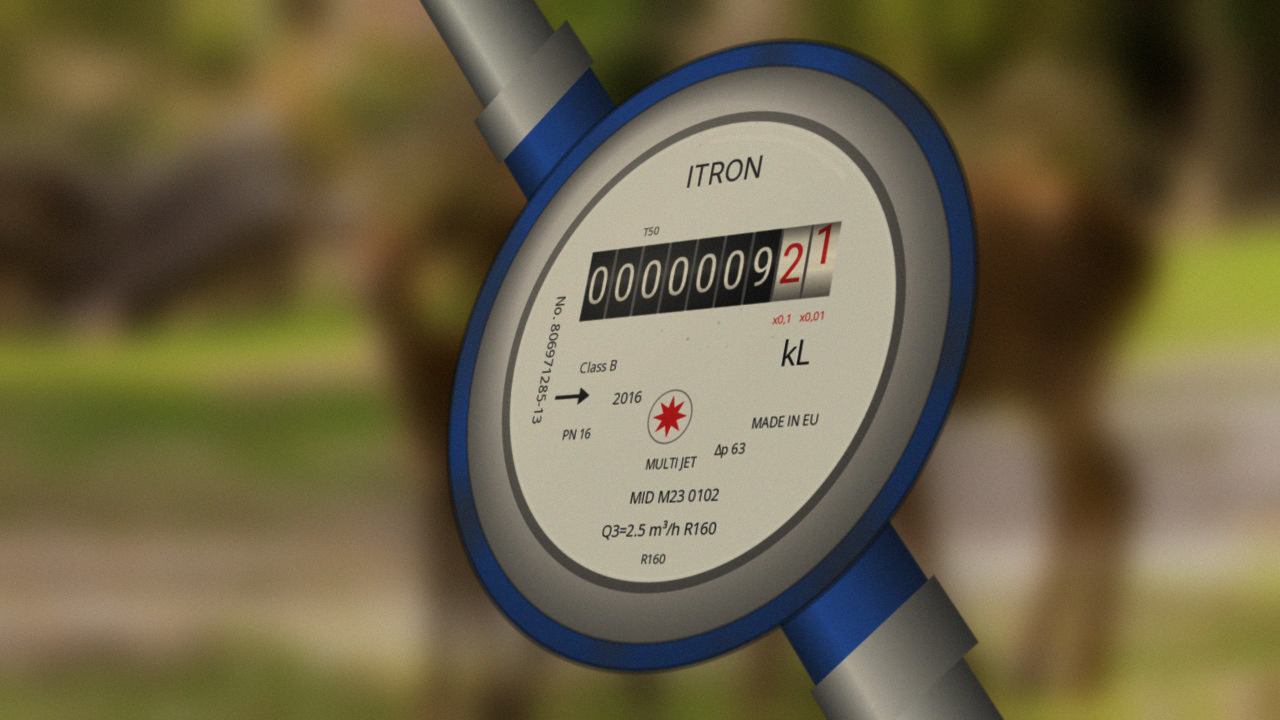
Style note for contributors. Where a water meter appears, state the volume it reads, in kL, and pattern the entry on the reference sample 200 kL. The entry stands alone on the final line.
9.21 kL
